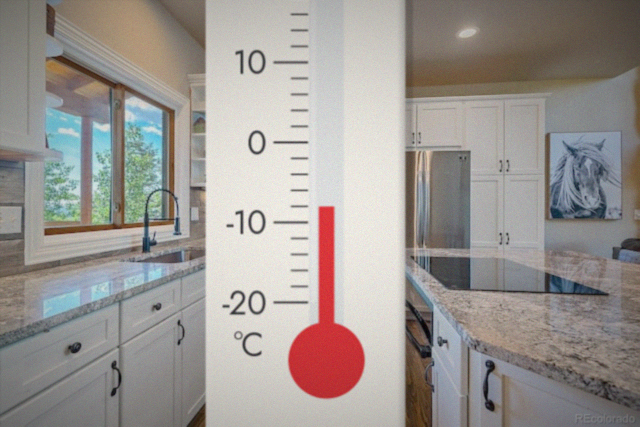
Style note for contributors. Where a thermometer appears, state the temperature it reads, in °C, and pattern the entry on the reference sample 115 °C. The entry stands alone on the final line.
-8 °C
